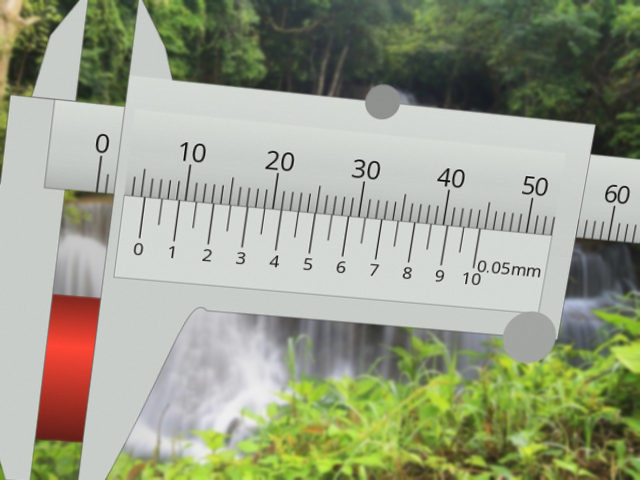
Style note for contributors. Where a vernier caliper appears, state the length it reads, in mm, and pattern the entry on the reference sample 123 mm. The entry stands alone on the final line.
5.4 mm
